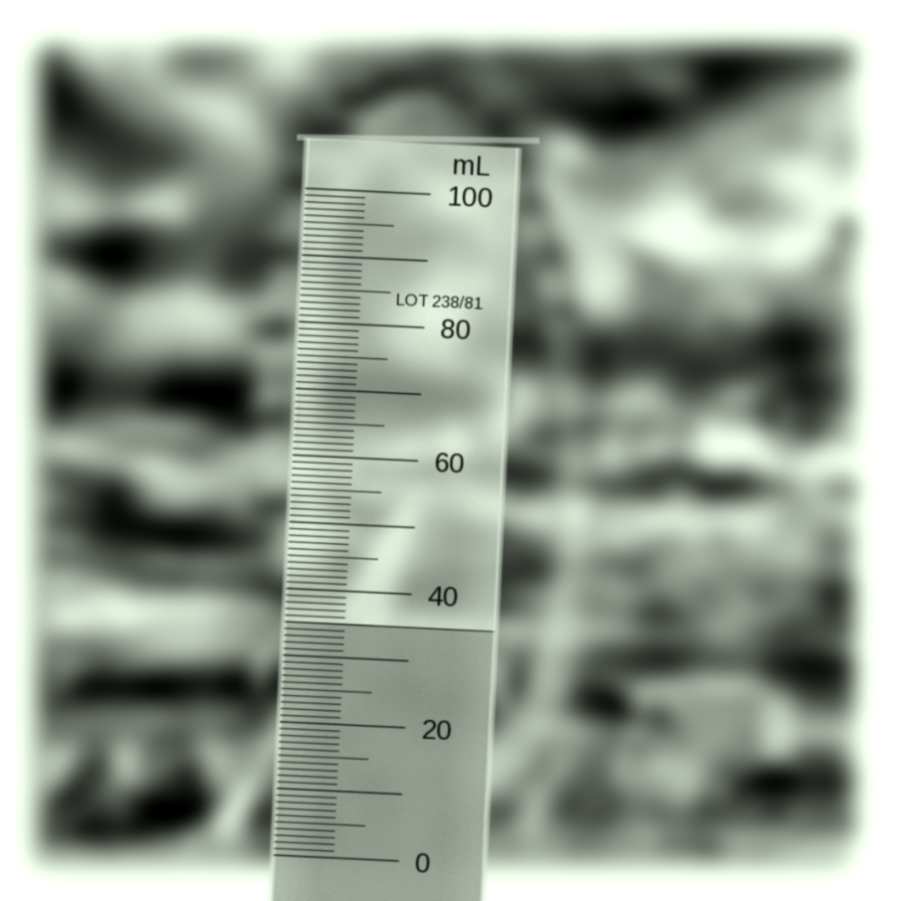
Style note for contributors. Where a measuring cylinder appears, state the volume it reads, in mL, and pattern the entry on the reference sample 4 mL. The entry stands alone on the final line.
35 mL
